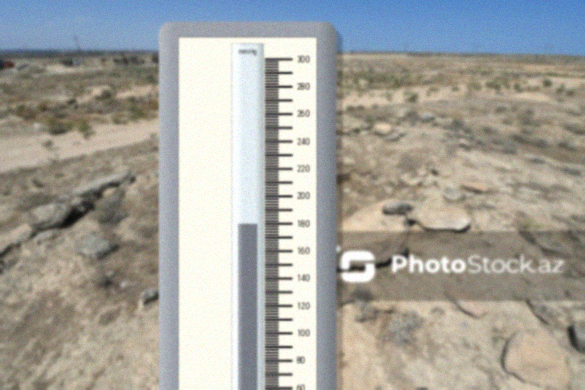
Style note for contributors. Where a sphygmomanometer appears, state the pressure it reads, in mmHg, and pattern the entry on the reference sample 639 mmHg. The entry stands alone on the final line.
180 mmHg
